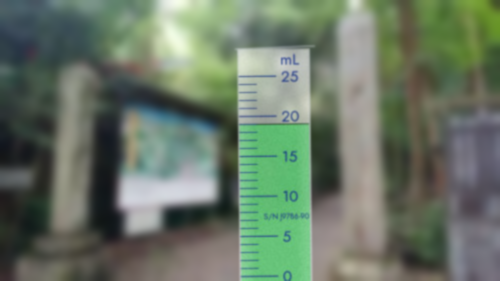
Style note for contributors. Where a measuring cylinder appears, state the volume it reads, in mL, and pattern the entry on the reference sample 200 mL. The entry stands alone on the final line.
19 mL
